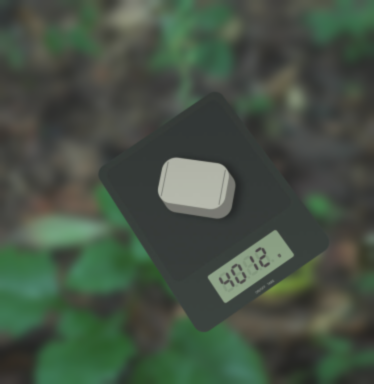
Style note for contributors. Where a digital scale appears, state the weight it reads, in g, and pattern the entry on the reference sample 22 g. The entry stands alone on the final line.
4012 g
